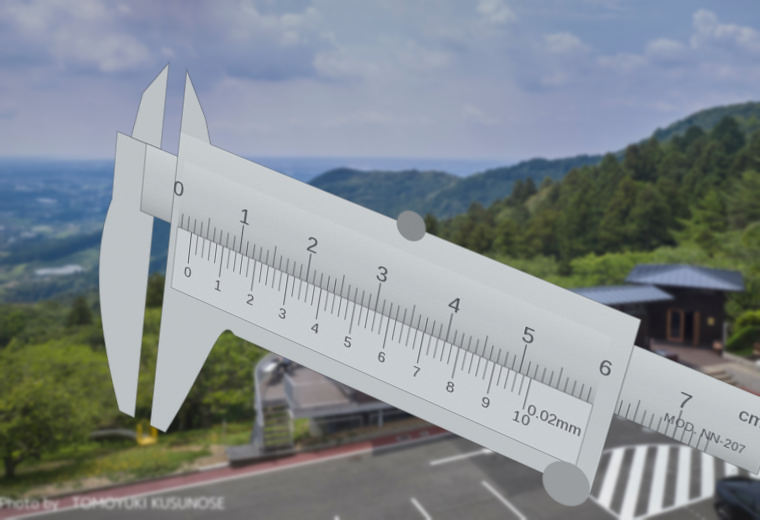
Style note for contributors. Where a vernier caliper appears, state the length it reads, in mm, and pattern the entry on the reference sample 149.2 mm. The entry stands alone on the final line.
2.6 mm
